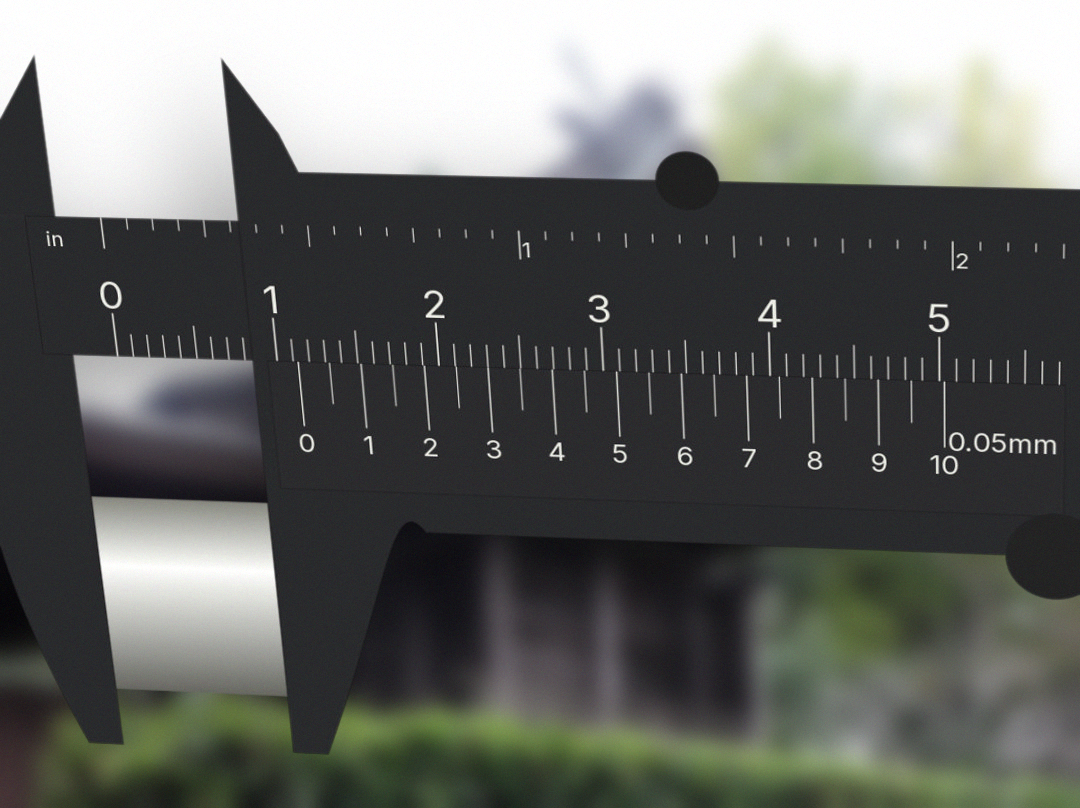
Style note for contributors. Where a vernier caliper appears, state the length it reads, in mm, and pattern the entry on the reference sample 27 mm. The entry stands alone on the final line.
11.3 mm
